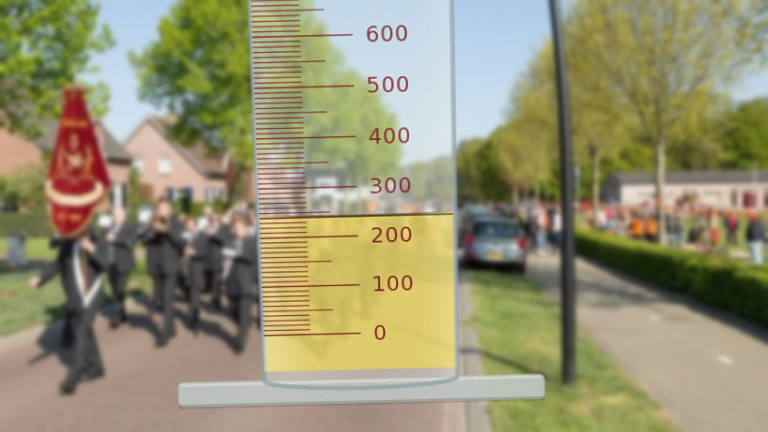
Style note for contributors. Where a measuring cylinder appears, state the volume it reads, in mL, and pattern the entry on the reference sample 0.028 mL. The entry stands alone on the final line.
240 mL
